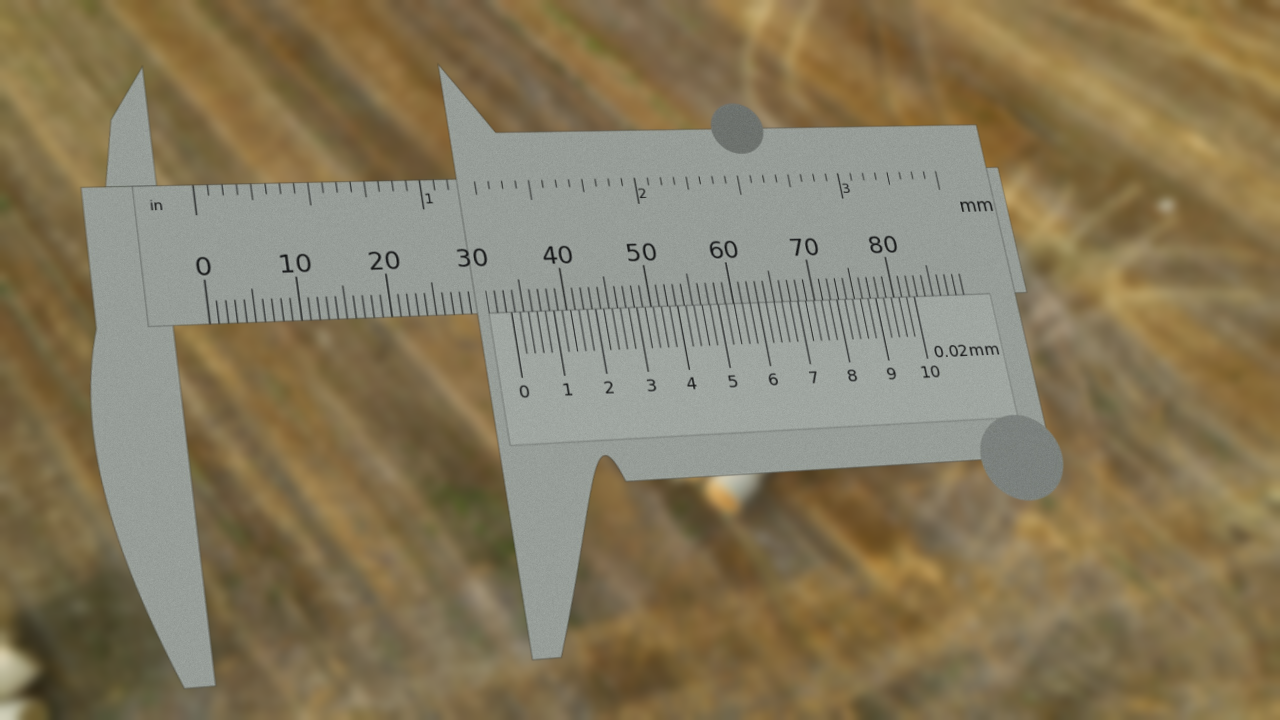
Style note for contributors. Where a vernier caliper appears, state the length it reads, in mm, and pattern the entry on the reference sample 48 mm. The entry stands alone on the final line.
33.6 mm
